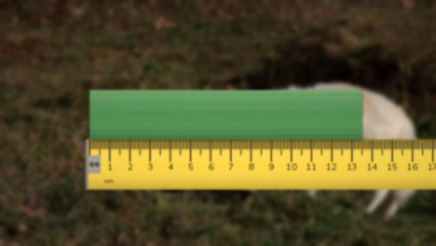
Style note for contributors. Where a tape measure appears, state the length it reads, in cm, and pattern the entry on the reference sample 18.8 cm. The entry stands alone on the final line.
13.5 cm
